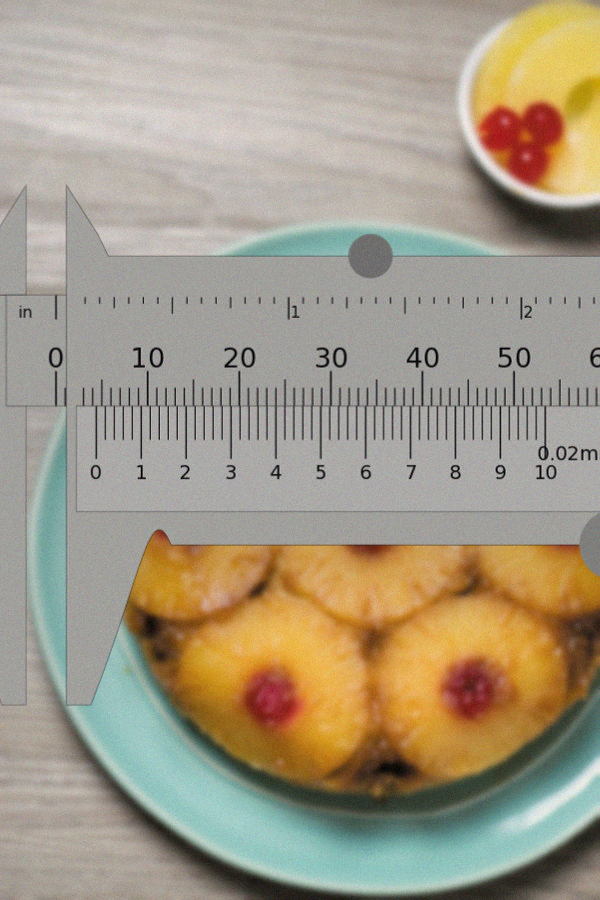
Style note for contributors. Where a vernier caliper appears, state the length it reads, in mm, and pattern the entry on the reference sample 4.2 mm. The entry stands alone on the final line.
4.4 mm
